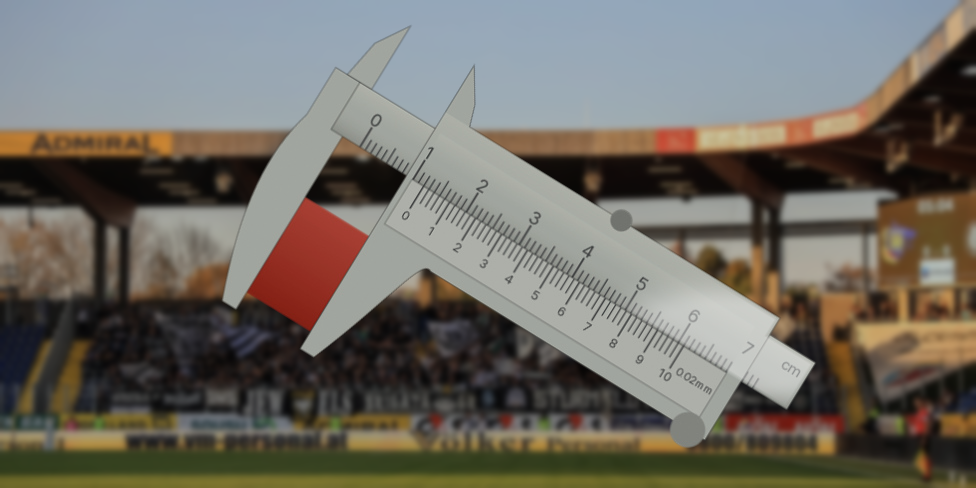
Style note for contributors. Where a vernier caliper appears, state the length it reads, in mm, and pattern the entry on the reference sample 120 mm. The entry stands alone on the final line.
12.0 mm
